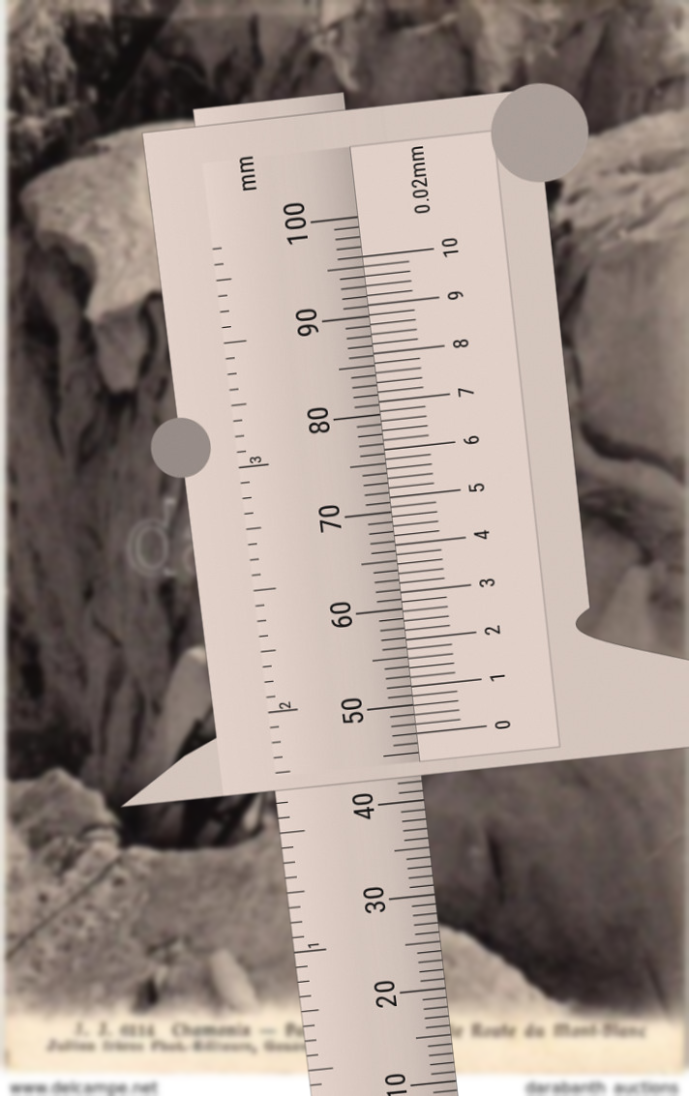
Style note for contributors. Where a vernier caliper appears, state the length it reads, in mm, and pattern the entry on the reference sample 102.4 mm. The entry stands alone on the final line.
47.0 mm
